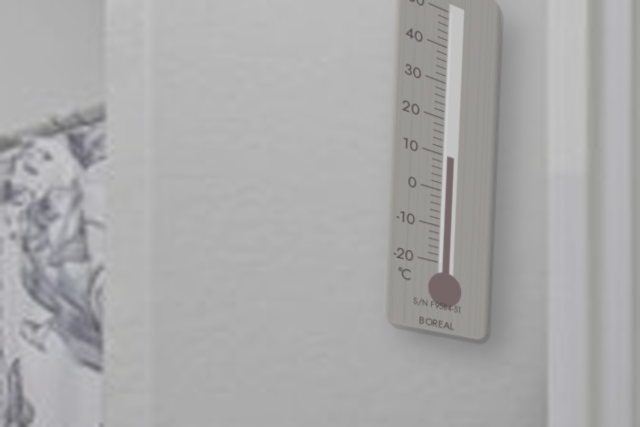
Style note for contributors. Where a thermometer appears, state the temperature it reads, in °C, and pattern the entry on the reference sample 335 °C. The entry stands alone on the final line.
10 °C
